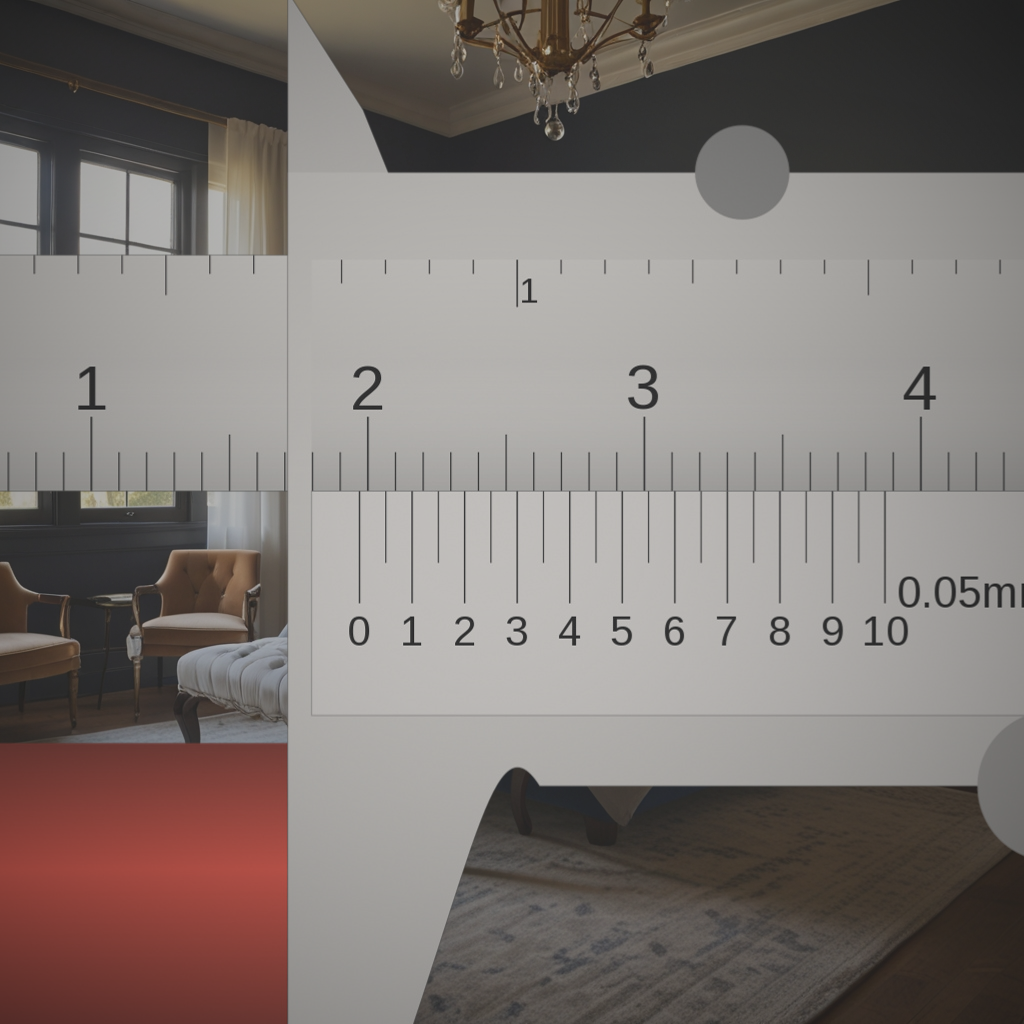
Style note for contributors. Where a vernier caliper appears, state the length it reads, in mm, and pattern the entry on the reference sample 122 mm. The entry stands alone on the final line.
19.70 mm
